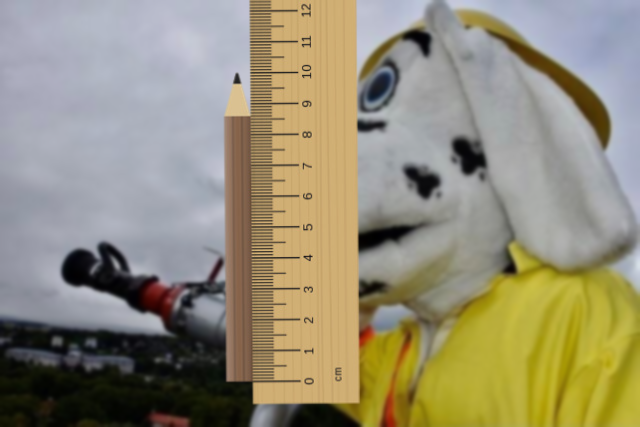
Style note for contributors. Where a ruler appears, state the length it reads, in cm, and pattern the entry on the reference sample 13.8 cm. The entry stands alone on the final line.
10 cm
